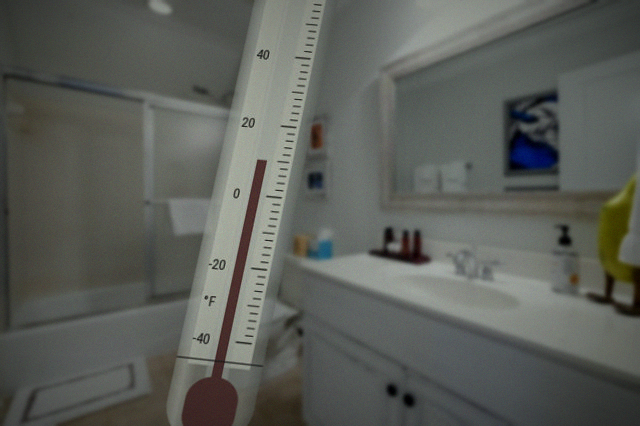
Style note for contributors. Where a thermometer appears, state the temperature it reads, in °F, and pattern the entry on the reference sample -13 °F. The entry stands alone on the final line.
10 °F
